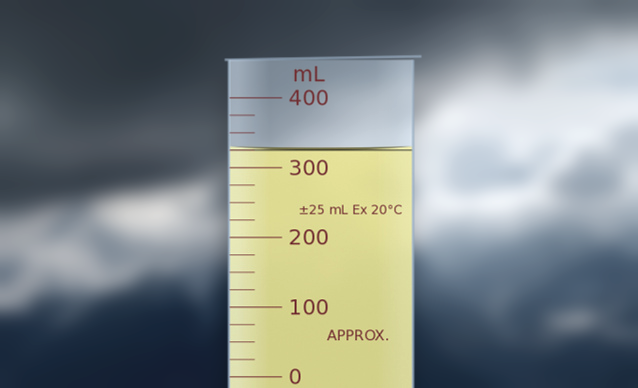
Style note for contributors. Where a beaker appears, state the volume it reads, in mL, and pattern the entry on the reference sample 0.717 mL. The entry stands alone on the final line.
325 mL
